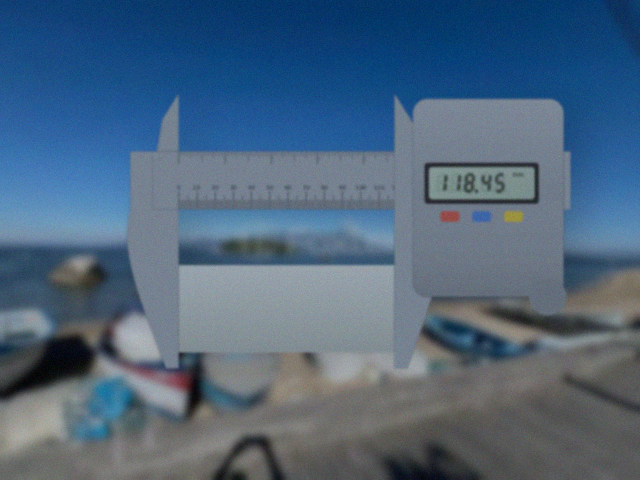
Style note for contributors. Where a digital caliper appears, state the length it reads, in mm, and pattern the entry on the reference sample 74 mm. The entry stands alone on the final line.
118.45 mm
